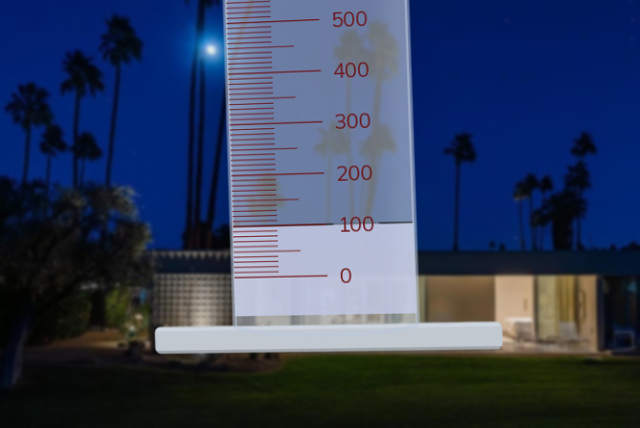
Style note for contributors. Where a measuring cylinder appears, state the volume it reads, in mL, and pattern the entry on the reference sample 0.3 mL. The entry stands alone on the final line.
100 mL
